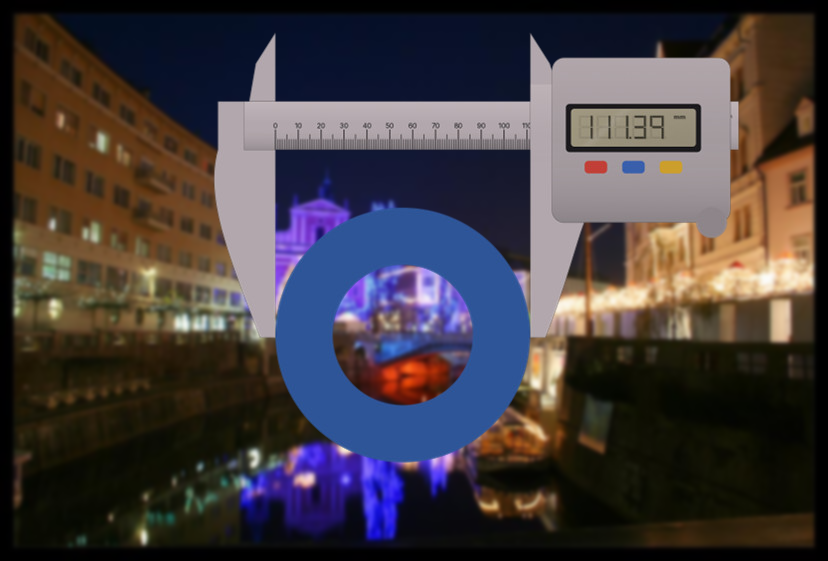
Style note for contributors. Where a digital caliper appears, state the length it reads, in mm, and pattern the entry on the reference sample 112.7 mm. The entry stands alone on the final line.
111.39 mm
